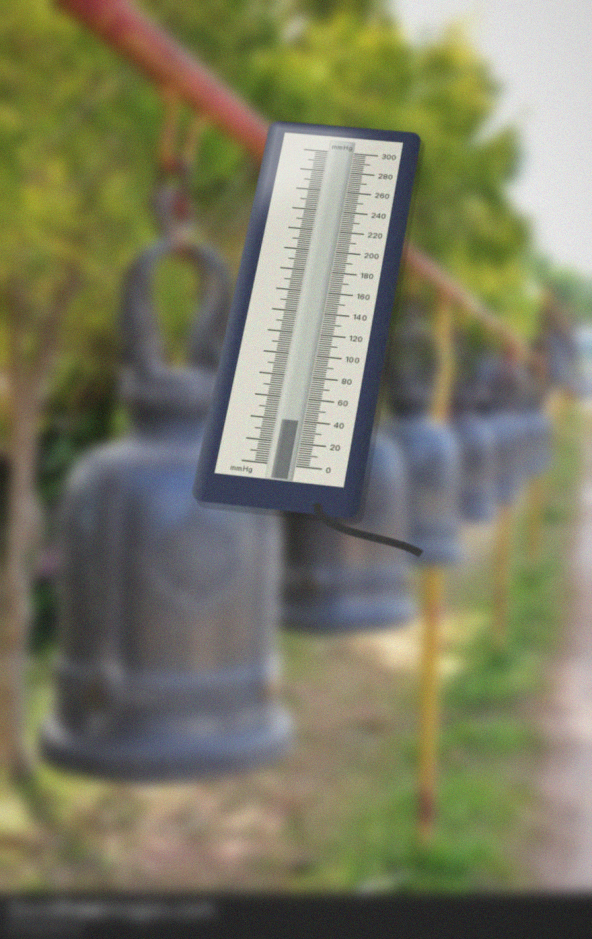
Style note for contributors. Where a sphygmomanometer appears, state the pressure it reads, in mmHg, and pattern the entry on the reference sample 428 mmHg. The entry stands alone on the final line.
40 mmHg
